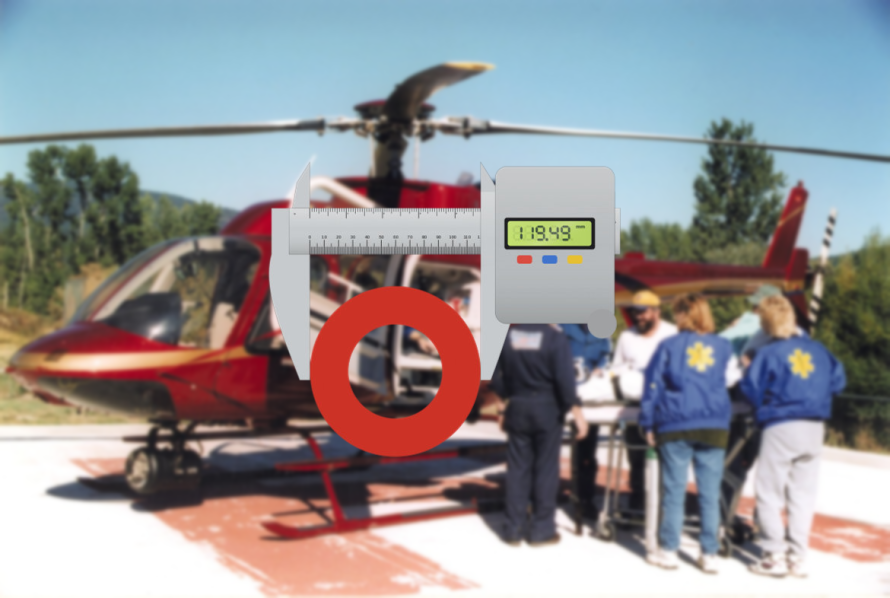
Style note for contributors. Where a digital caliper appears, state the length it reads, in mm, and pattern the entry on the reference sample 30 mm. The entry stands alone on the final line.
119.49 mm
